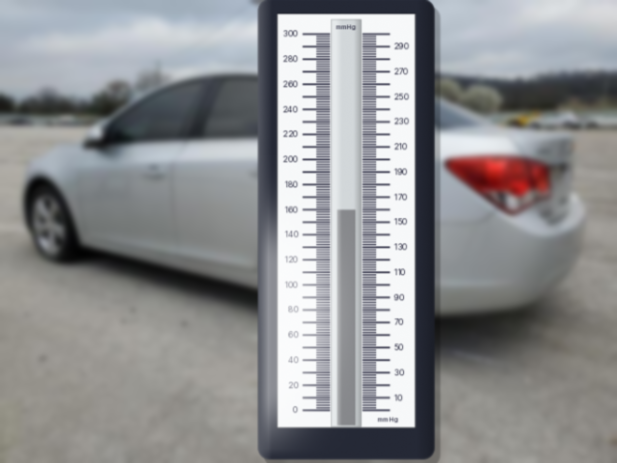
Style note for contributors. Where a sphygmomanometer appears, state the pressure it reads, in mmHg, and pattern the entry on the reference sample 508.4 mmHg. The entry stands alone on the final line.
160 mmHg
